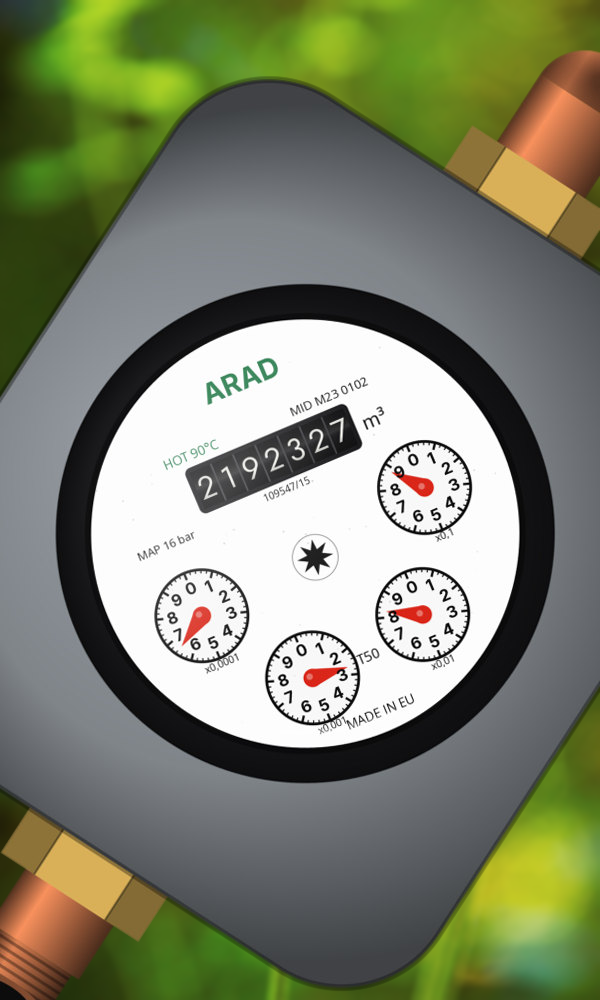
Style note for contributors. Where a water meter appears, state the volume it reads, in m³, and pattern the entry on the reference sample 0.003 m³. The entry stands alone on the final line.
2192327.8826 m³
